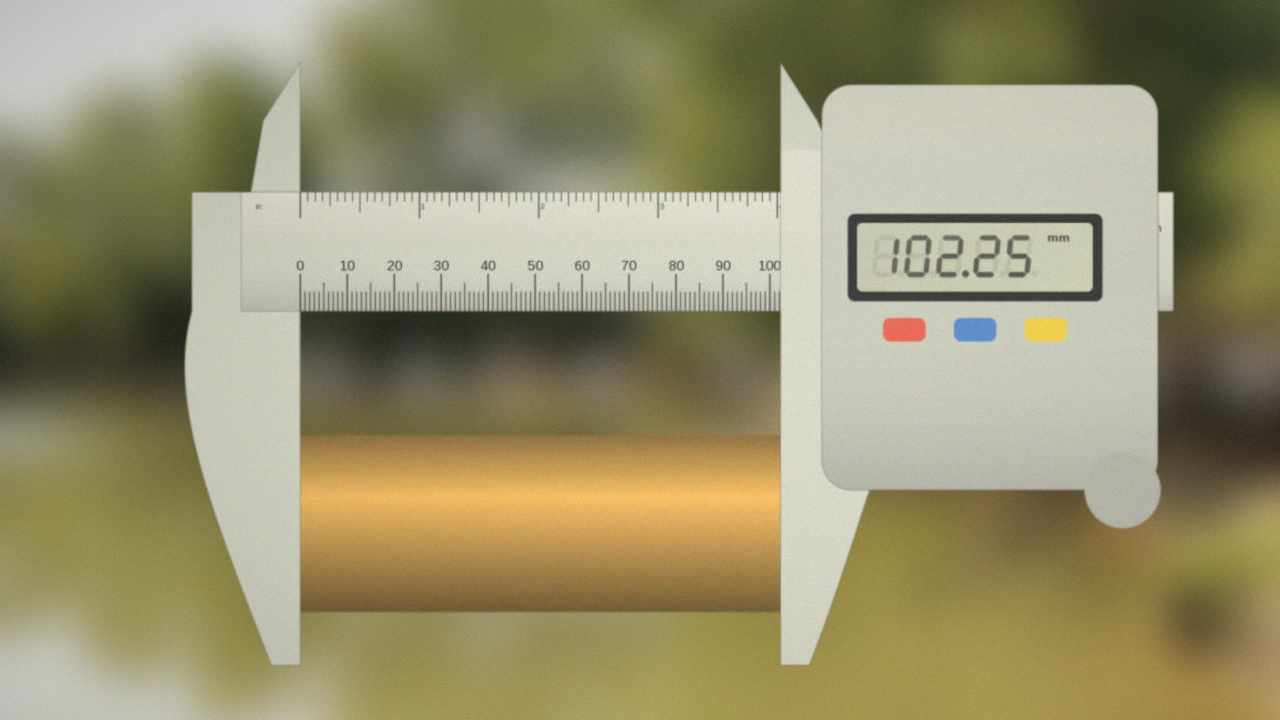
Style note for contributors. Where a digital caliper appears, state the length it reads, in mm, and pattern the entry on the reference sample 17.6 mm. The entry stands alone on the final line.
102.25 mm
